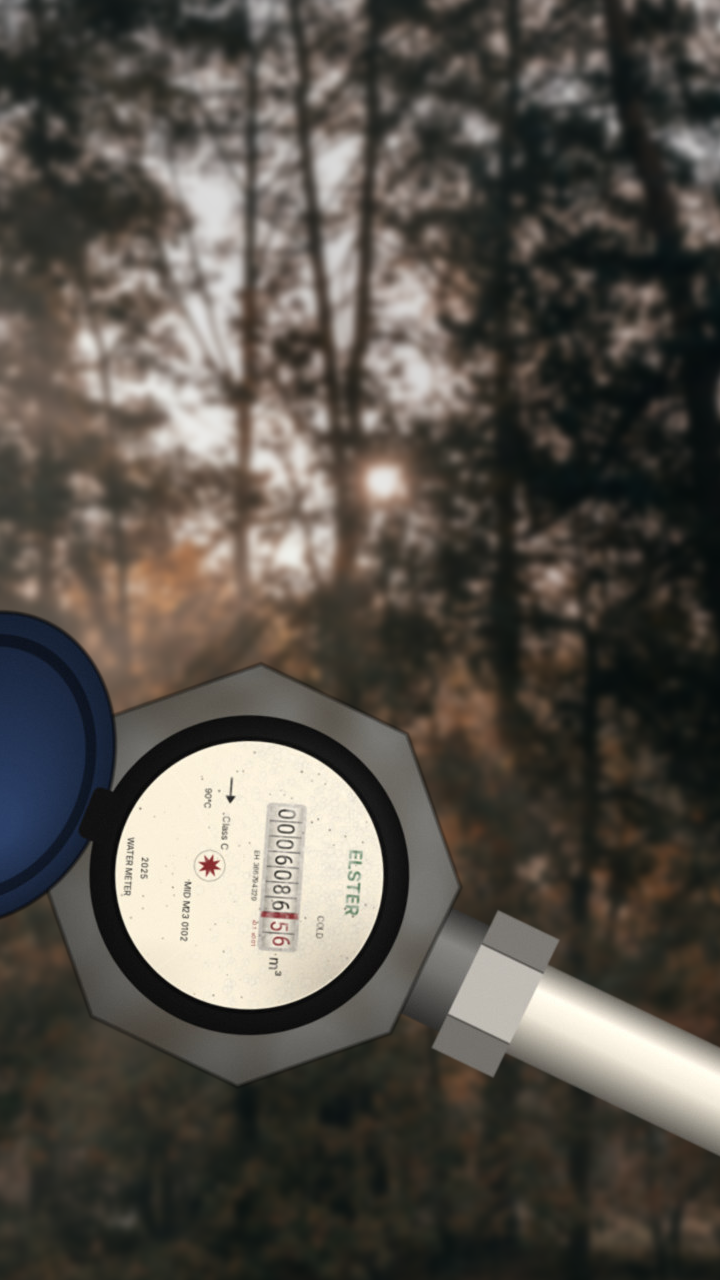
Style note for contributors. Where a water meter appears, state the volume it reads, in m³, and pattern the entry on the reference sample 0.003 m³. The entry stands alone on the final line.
6086.56 m³
